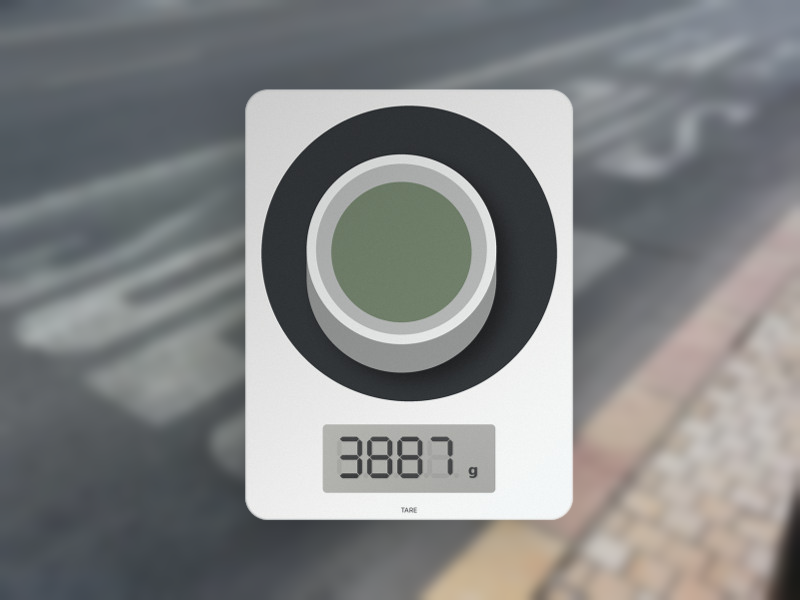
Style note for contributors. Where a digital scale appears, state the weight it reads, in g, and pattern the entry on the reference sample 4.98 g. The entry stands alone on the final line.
3887 g
